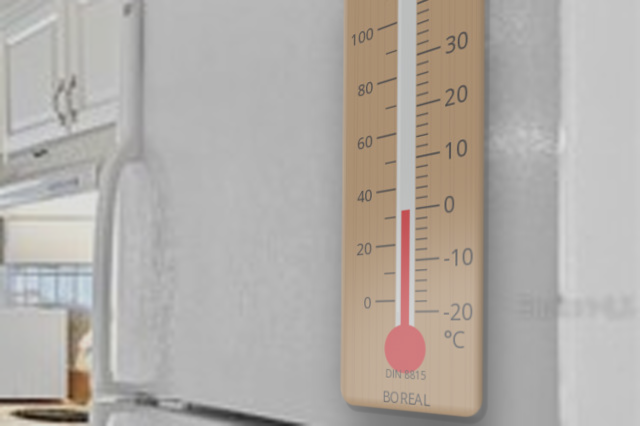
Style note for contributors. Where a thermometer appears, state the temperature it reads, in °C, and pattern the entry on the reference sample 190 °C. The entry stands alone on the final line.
0 °C
